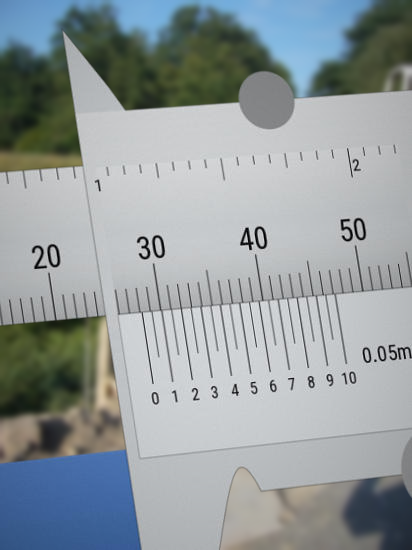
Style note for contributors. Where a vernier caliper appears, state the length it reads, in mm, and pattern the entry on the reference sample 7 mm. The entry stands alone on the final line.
28.2 mm
